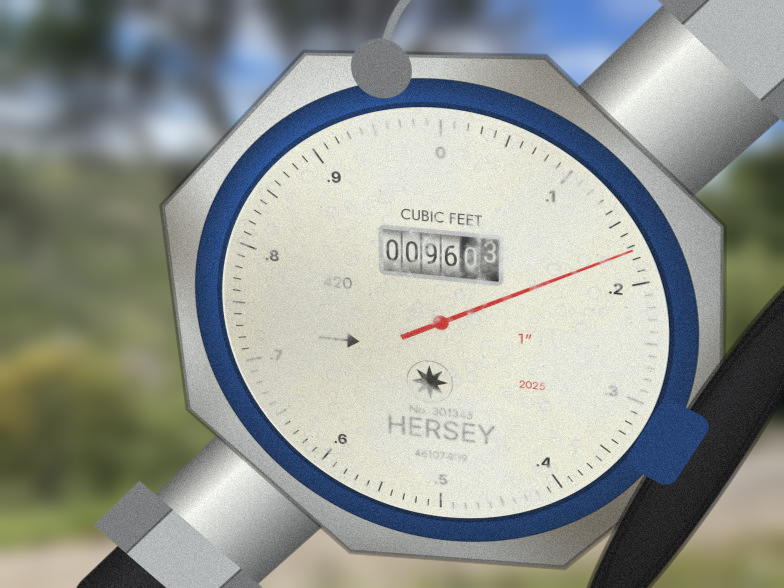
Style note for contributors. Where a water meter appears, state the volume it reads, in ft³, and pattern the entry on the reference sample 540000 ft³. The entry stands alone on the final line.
9603.17 ft³
